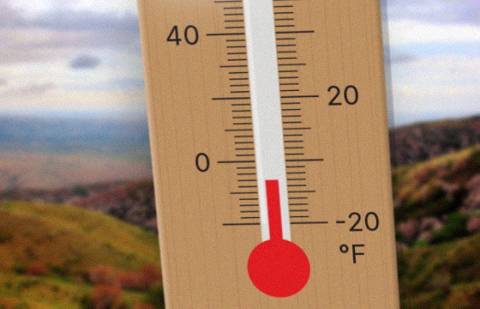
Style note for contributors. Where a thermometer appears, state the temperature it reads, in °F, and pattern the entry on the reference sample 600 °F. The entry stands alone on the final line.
-6 °F
